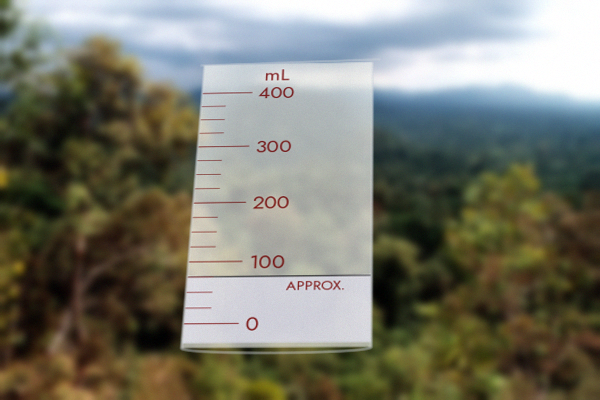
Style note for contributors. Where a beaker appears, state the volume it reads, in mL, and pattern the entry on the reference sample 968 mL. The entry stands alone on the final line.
75 mL
